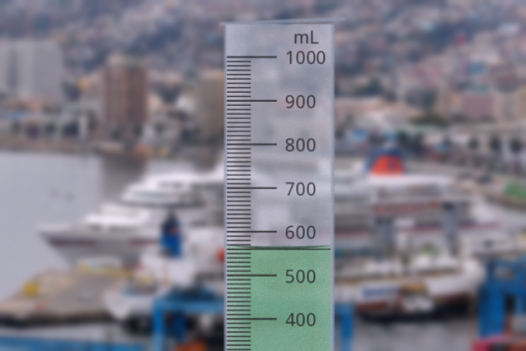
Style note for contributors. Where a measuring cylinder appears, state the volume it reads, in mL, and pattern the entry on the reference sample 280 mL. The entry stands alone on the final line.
560 mL
